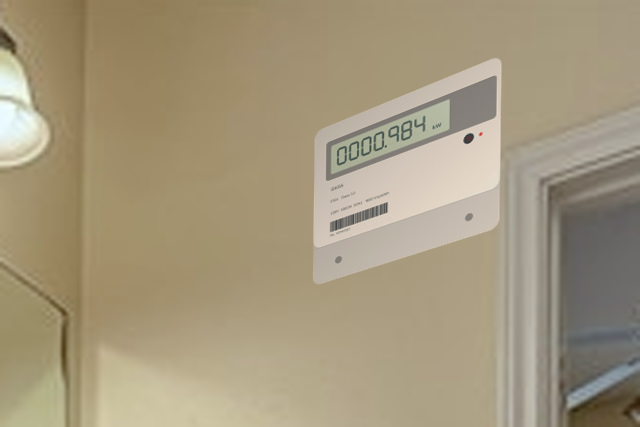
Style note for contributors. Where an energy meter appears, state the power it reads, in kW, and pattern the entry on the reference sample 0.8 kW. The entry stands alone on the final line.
0.984 kW
